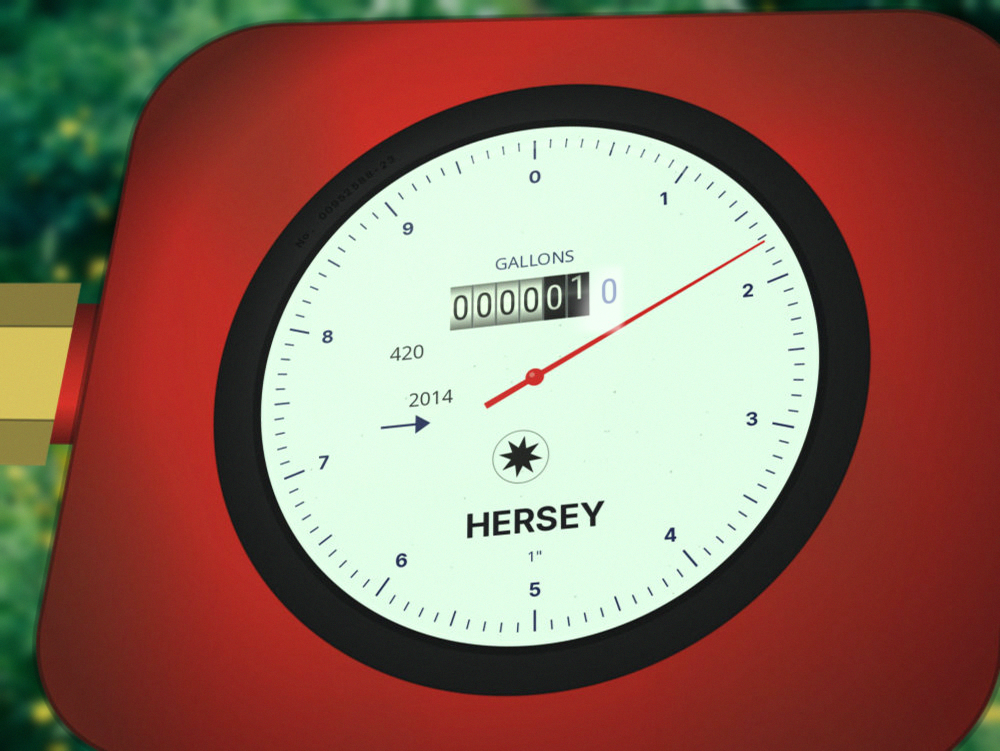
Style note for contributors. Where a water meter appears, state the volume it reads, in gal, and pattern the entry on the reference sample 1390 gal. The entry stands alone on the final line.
11.7 gal
